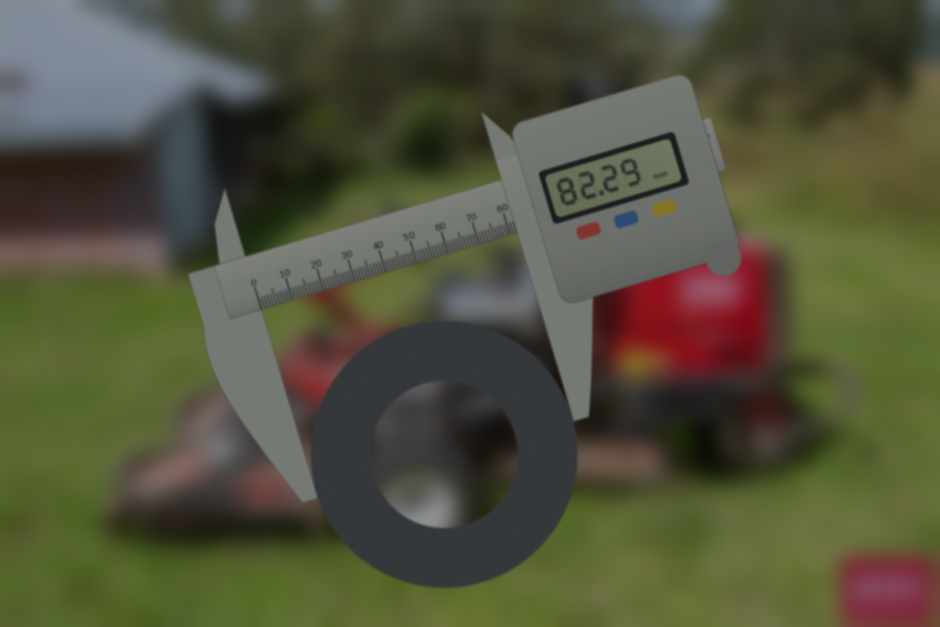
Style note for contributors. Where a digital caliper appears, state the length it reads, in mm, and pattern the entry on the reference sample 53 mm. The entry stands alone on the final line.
82.29 mm
